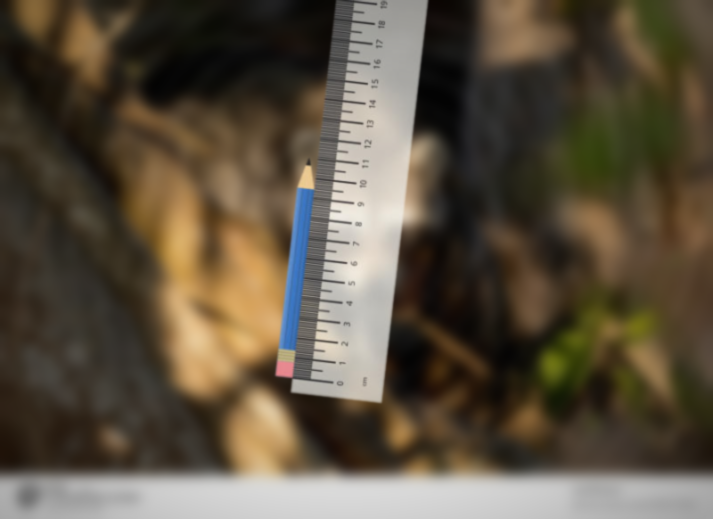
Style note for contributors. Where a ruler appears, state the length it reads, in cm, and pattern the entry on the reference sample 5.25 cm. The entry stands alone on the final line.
11 cm
